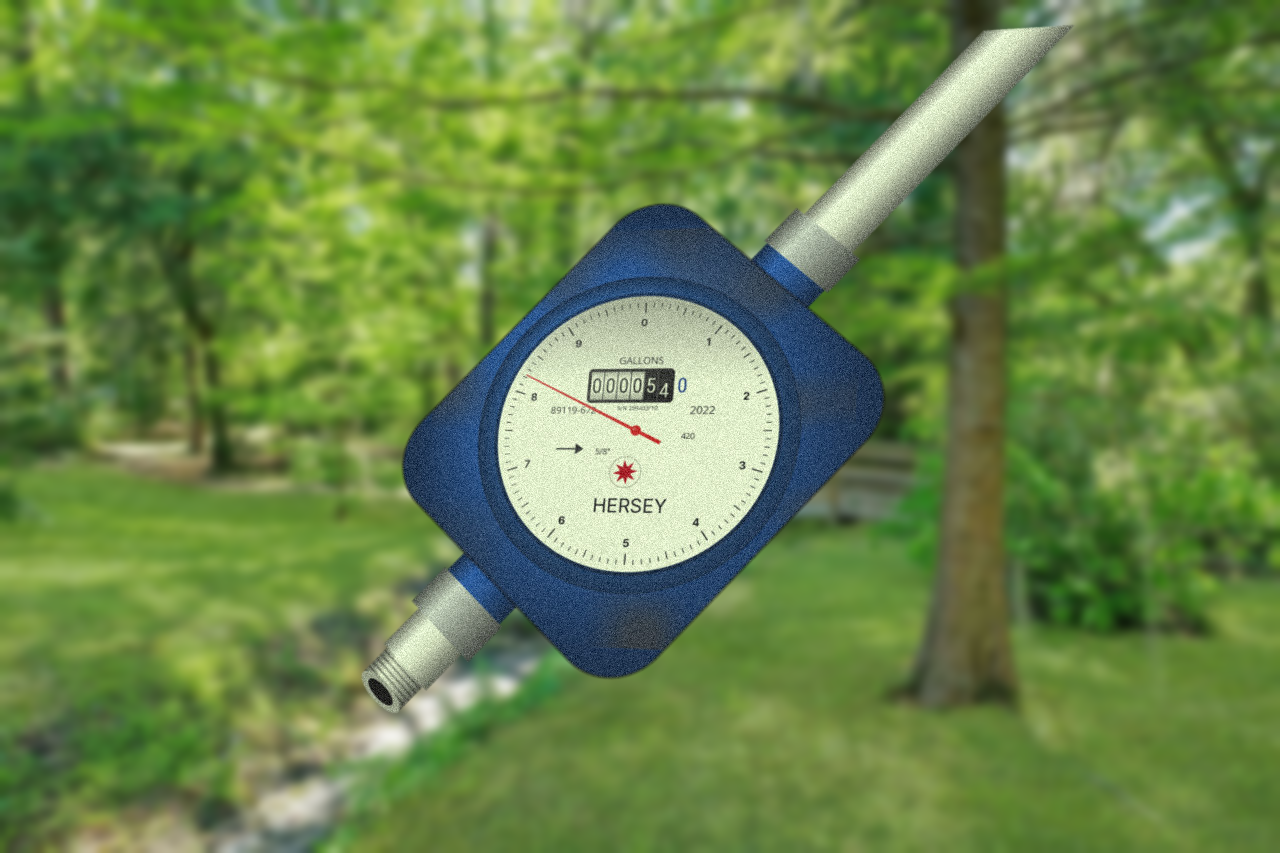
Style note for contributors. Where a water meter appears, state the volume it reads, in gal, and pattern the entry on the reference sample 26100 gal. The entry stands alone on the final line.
538.2 gal
